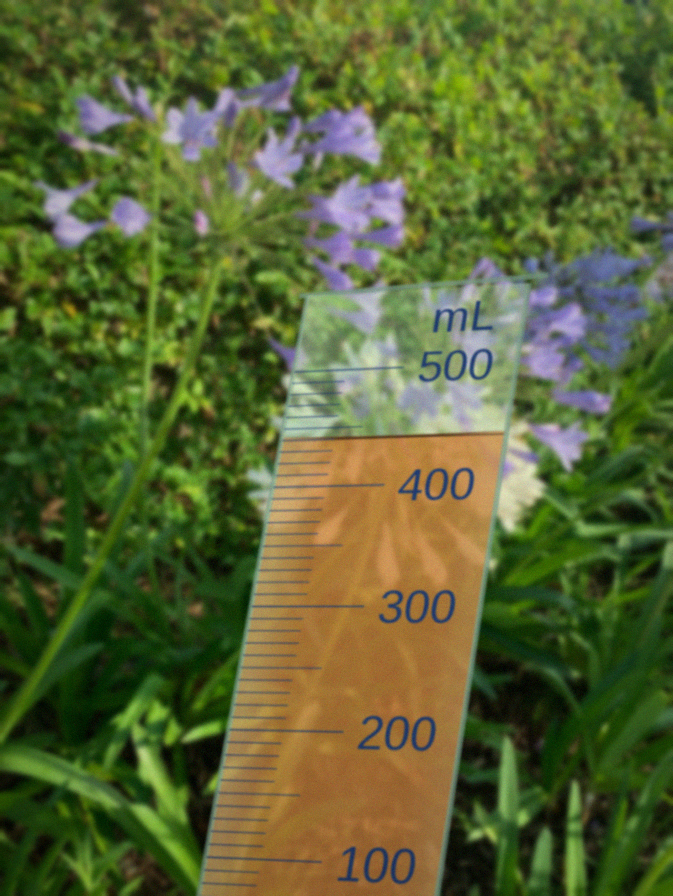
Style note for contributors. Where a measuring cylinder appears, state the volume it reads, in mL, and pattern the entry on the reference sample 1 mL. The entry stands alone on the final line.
440 mL
